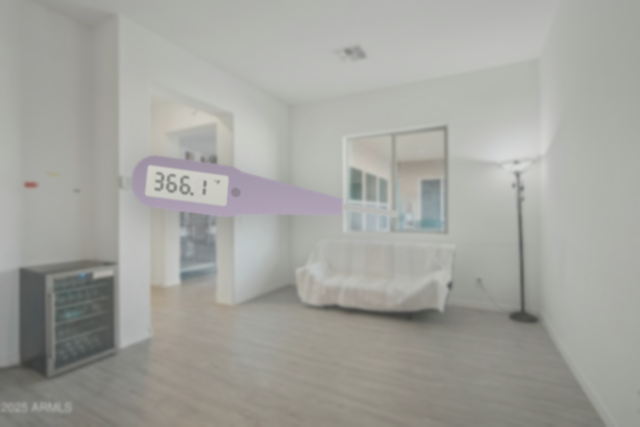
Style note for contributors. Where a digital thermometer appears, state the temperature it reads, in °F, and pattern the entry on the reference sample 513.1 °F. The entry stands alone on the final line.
366.1 °F
